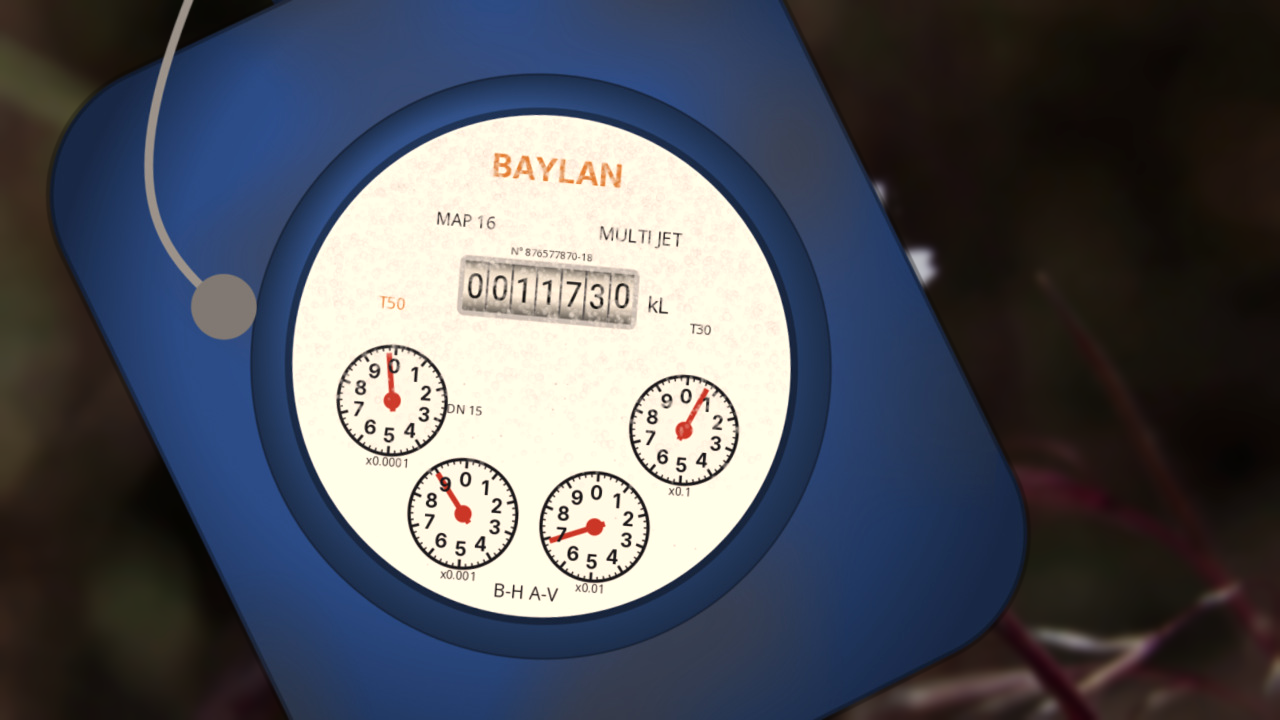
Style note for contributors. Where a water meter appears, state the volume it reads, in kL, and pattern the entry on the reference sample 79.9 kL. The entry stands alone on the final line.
11730.0689 kL
